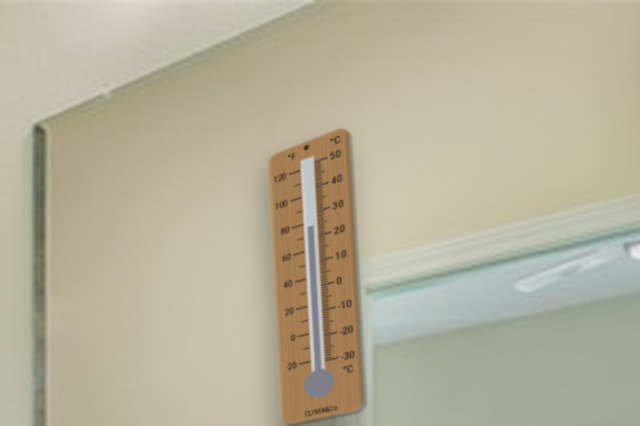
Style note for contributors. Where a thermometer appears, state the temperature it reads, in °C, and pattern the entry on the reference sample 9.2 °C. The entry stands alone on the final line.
25 °C
